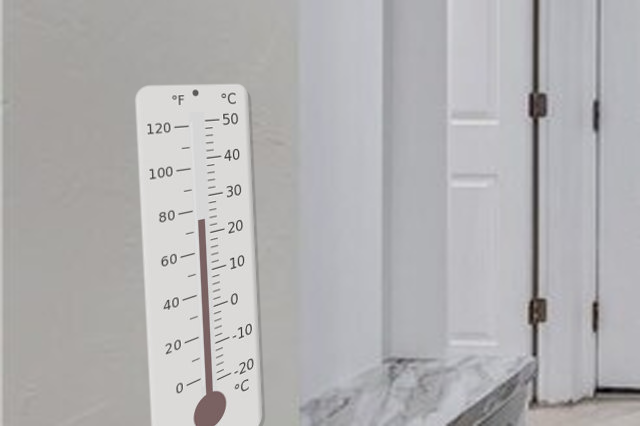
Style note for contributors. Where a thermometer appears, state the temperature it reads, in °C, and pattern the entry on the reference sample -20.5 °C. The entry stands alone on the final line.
24 °C
